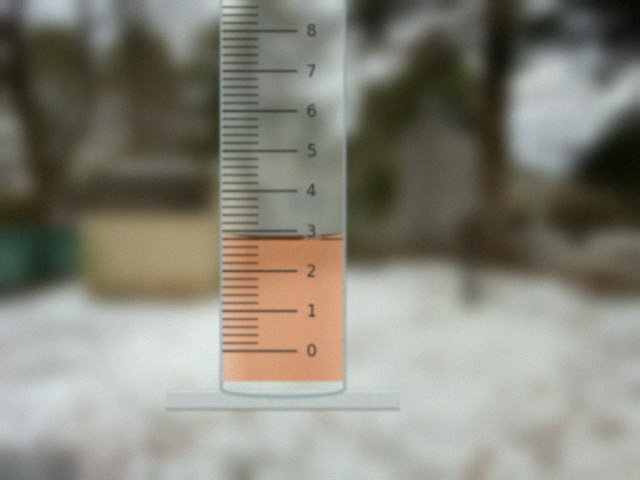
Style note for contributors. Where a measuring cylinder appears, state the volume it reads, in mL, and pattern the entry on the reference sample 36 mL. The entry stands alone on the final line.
2.8 mL
